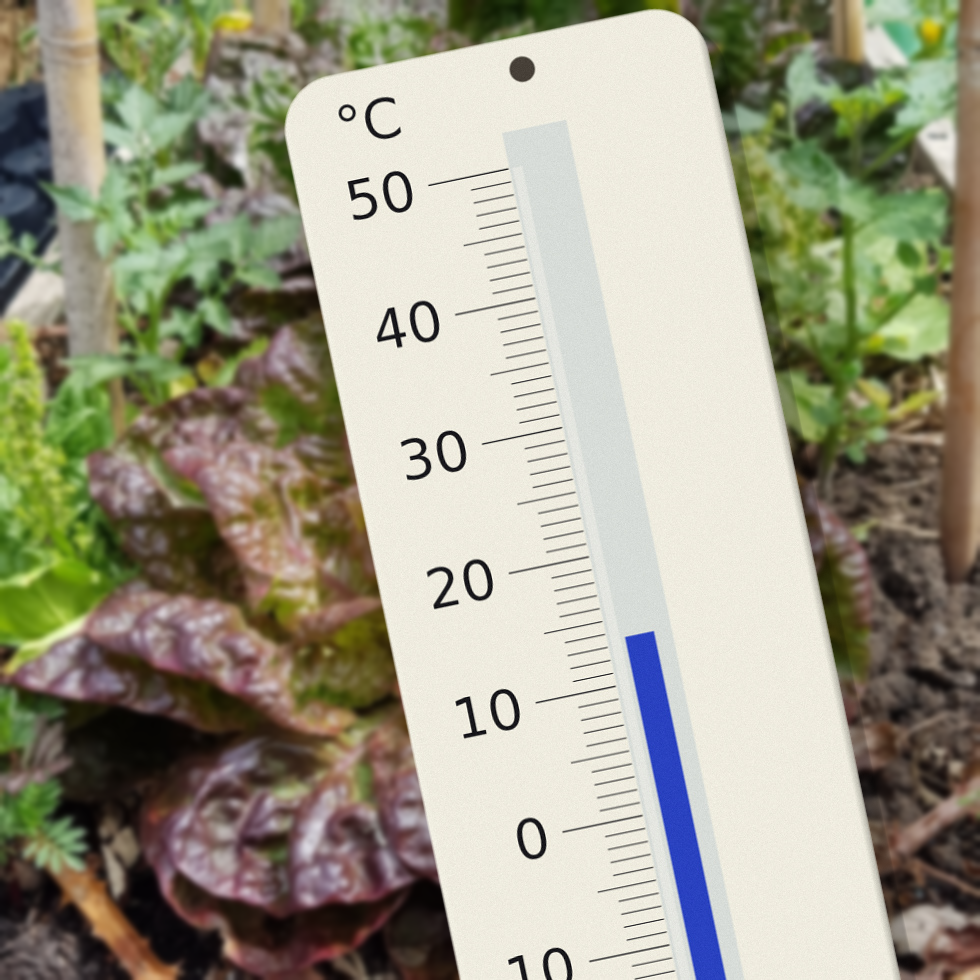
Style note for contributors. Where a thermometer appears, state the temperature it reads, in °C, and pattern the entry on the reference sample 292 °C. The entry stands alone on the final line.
13.5 °C
